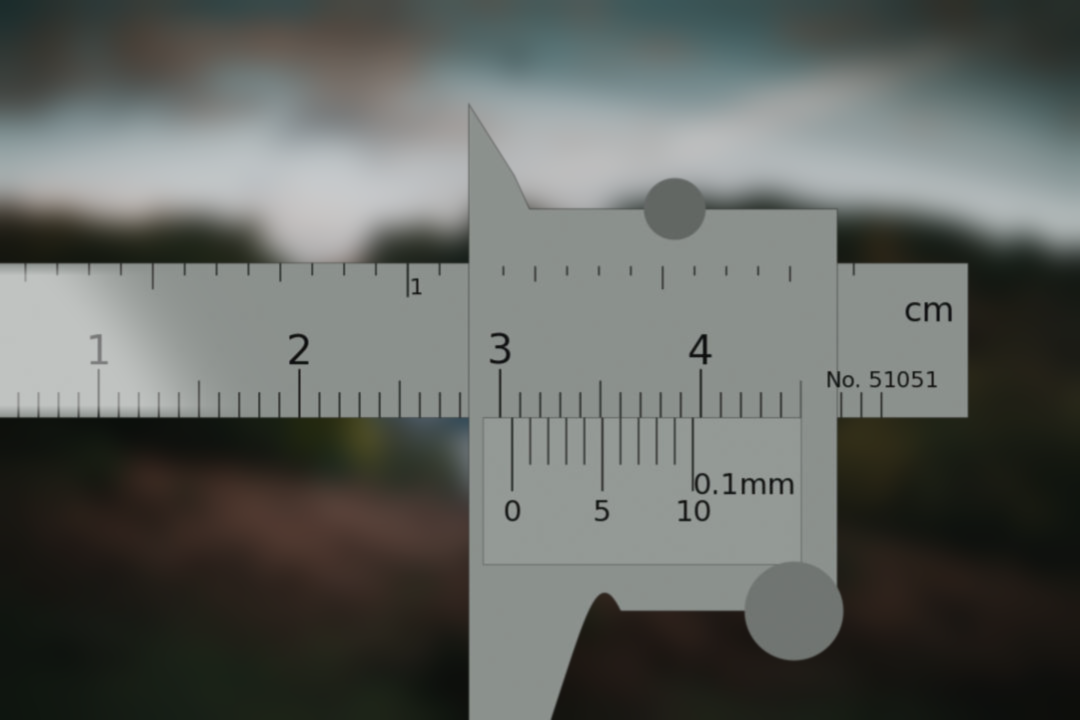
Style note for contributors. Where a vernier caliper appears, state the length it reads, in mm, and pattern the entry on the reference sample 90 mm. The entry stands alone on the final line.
30.6 mm
